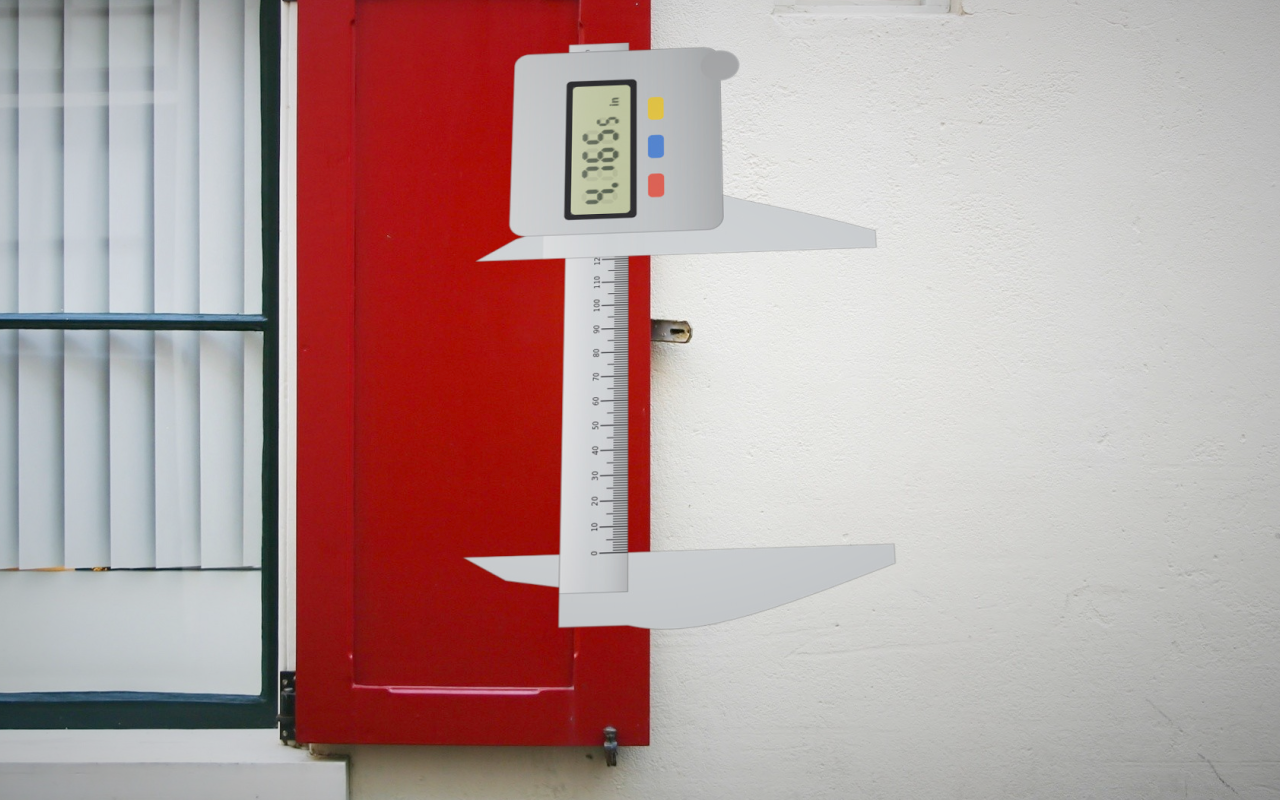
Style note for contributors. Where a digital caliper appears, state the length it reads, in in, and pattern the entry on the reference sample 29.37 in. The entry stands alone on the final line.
4.7655 in
